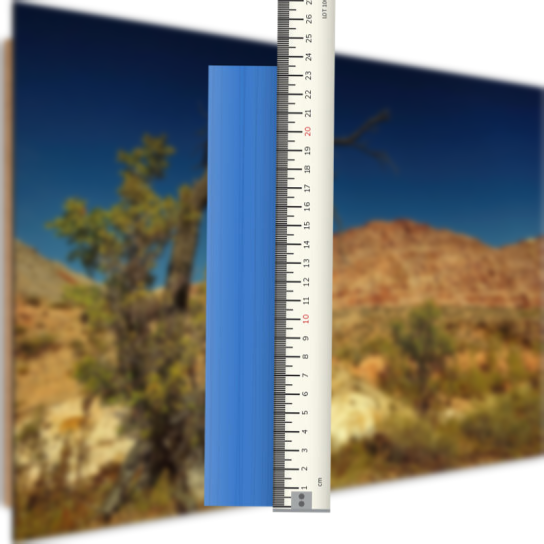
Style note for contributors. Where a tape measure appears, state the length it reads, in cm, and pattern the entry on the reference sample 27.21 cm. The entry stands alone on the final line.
23.5 cm
